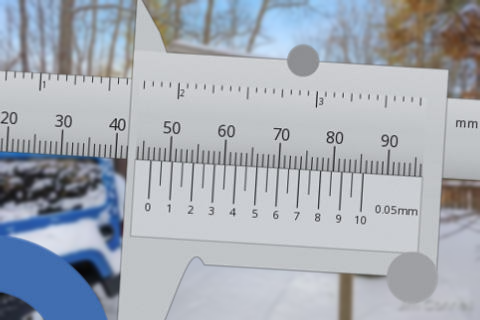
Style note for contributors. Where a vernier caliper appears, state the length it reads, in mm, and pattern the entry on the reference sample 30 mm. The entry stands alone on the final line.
46.5 mm
